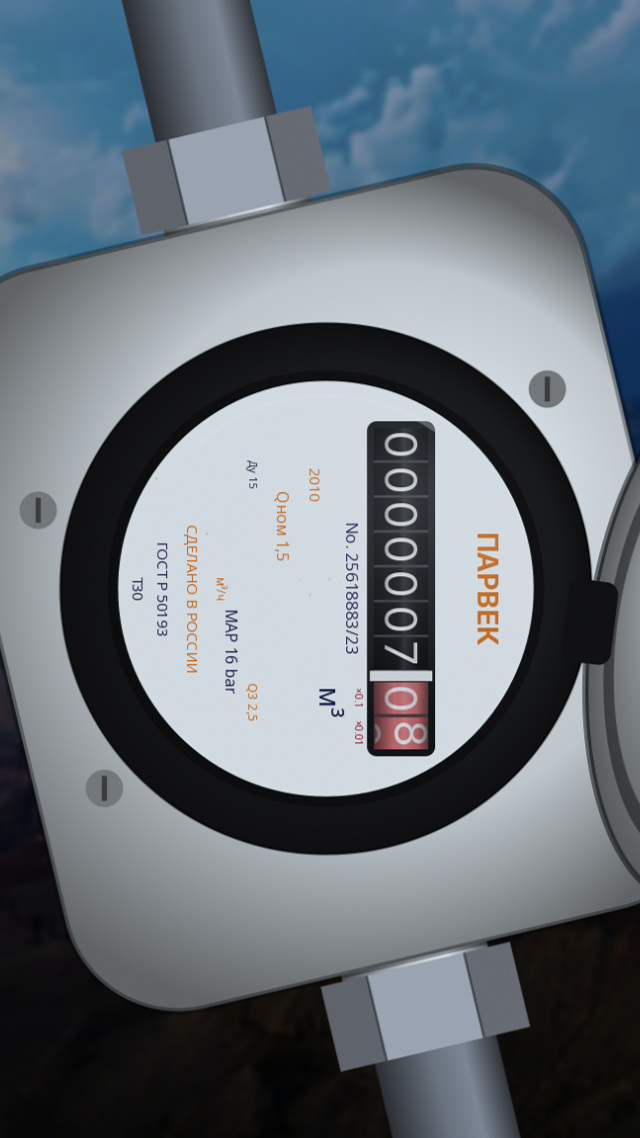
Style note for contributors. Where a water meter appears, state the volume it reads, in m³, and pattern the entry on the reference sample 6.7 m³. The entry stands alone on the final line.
7.08 m³
